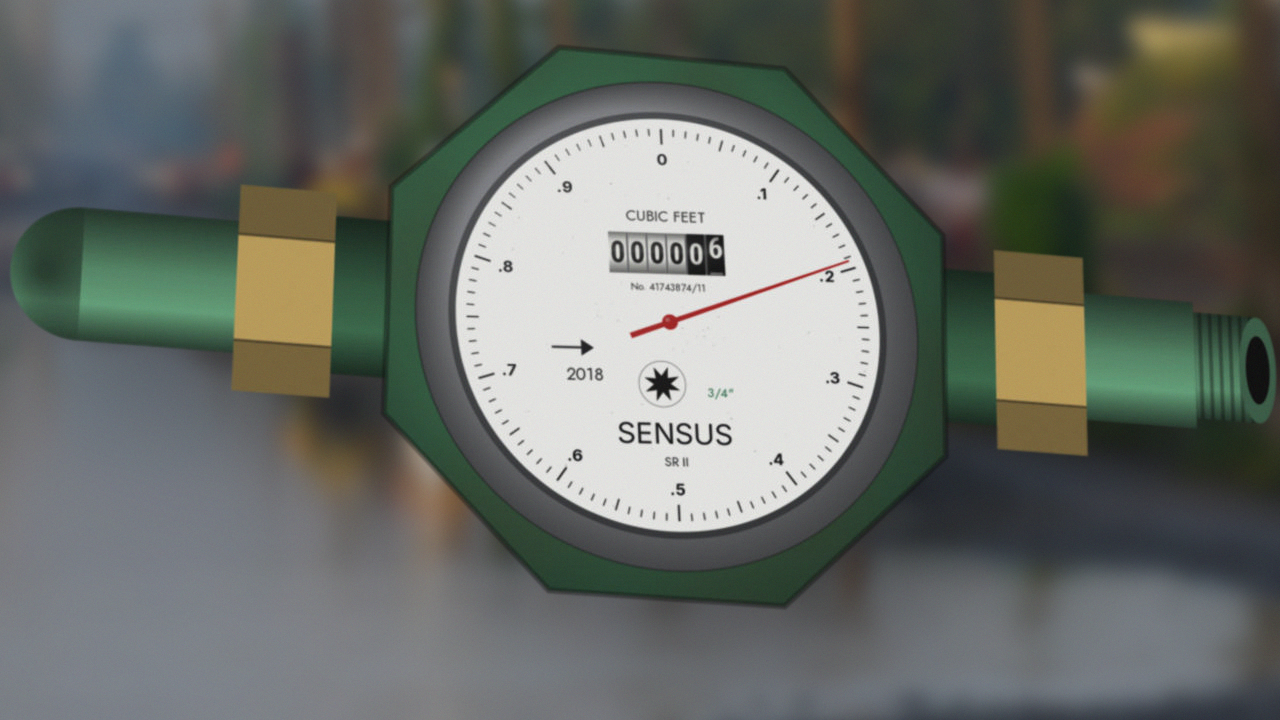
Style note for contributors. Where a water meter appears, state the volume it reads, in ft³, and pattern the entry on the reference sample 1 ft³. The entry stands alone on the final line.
6.19 ft³
